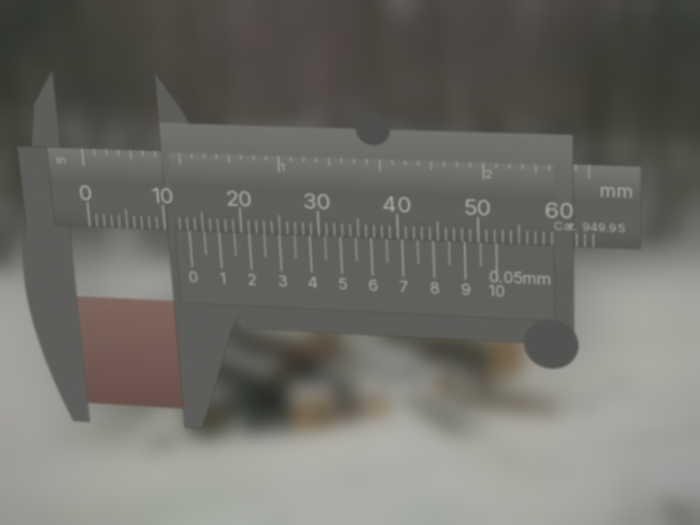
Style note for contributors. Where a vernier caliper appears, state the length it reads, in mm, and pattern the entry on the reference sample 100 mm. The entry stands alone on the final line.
13.2 mm
